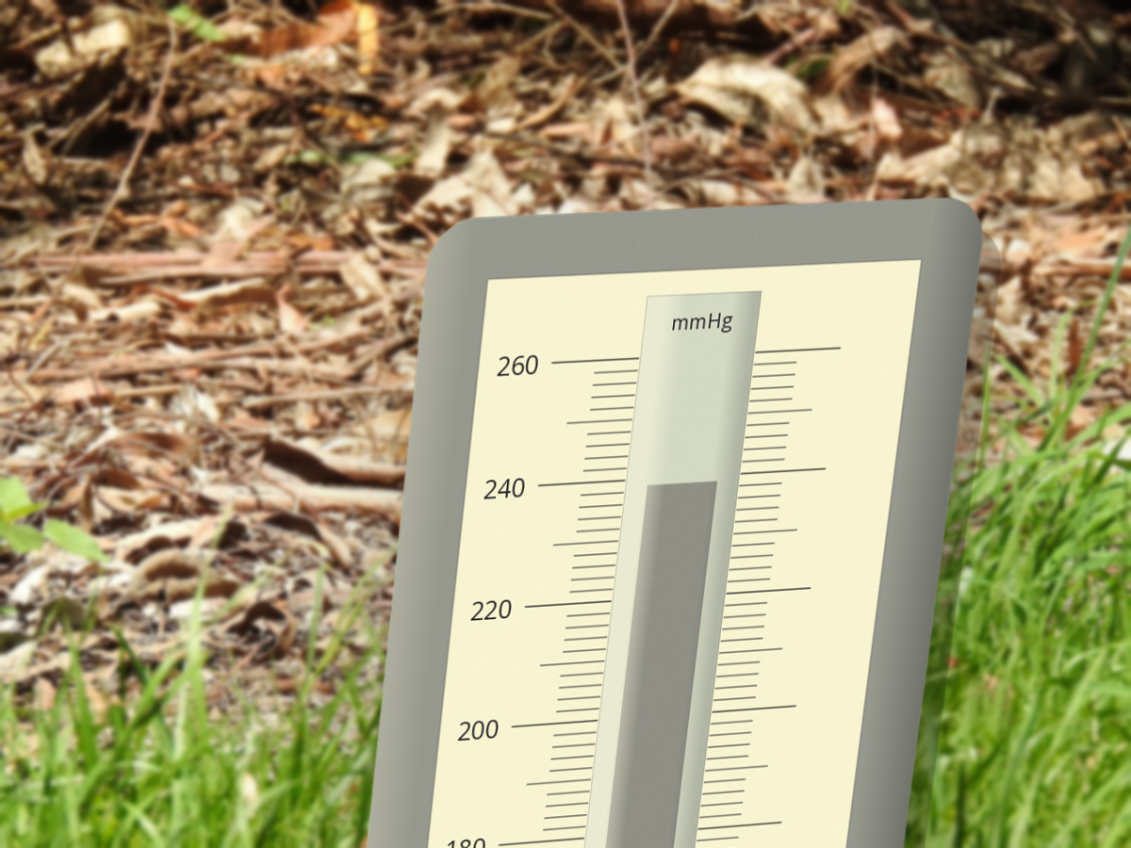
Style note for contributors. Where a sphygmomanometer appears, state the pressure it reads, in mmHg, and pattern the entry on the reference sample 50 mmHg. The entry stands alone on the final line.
239 mmHg
